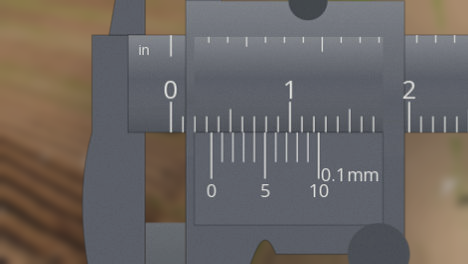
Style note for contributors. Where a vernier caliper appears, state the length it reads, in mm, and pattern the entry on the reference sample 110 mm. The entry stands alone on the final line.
3.4 mm
